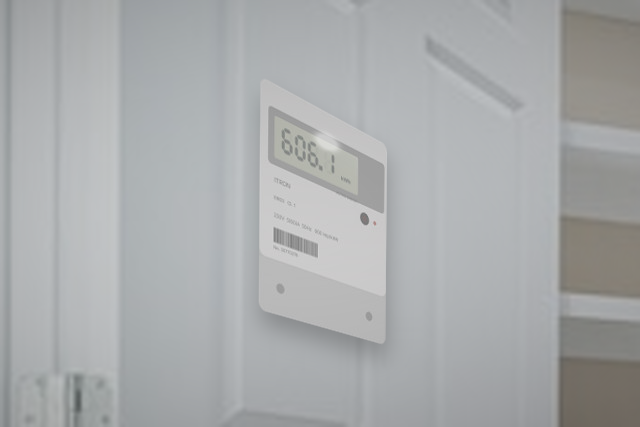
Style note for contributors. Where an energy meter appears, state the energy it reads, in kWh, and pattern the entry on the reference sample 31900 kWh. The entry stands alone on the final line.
606.1 kWh
